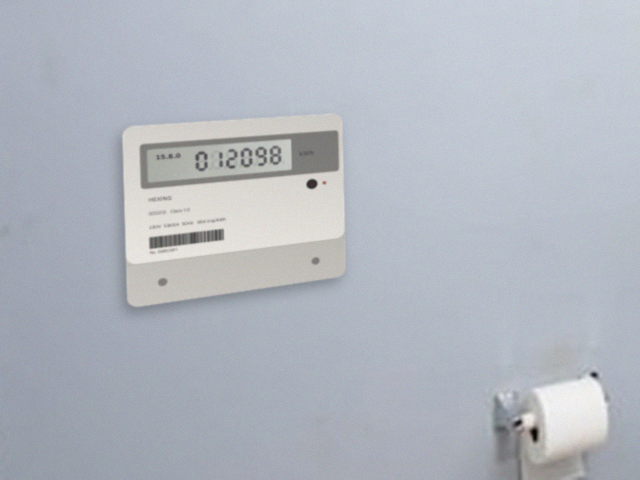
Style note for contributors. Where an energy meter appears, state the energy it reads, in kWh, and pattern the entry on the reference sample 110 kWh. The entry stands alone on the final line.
12098 kWh
